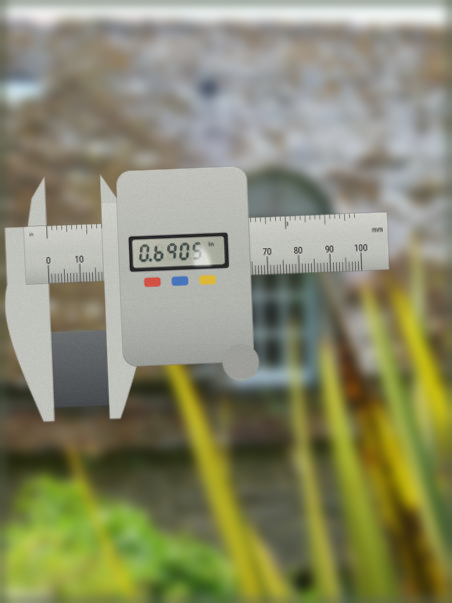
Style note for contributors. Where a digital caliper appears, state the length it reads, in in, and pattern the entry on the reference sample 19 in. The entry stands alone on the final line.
0.6905 in
